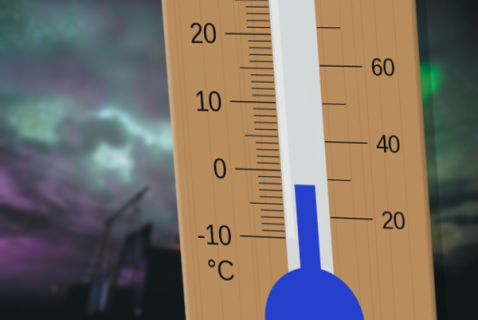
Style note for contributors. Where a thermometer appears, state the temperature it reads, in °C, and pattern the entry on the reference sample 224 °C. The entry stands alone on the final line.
-2 °C
